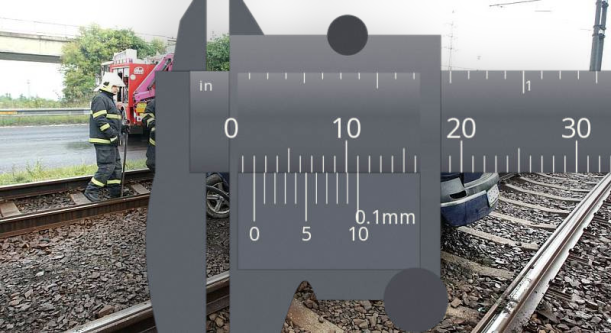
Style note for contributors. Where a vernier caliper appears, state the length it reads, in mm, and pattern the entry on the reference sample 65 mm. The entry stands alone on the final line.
2.0 mm
